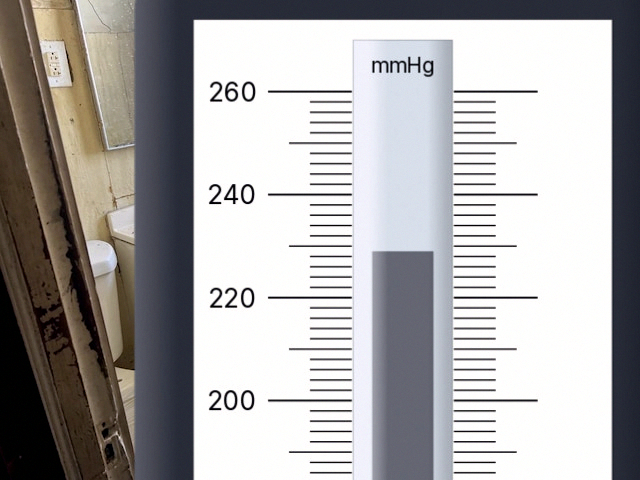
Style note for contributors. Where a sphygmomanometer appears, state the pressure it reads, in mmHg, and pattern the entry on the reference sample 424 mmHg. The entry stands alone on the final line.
229 mmHg
